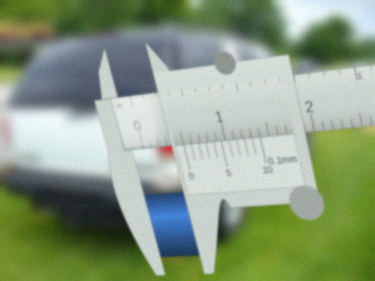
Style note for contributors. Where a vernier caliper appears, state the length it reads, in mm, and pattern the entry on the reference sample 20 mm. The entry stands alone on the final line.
5.0 mm
